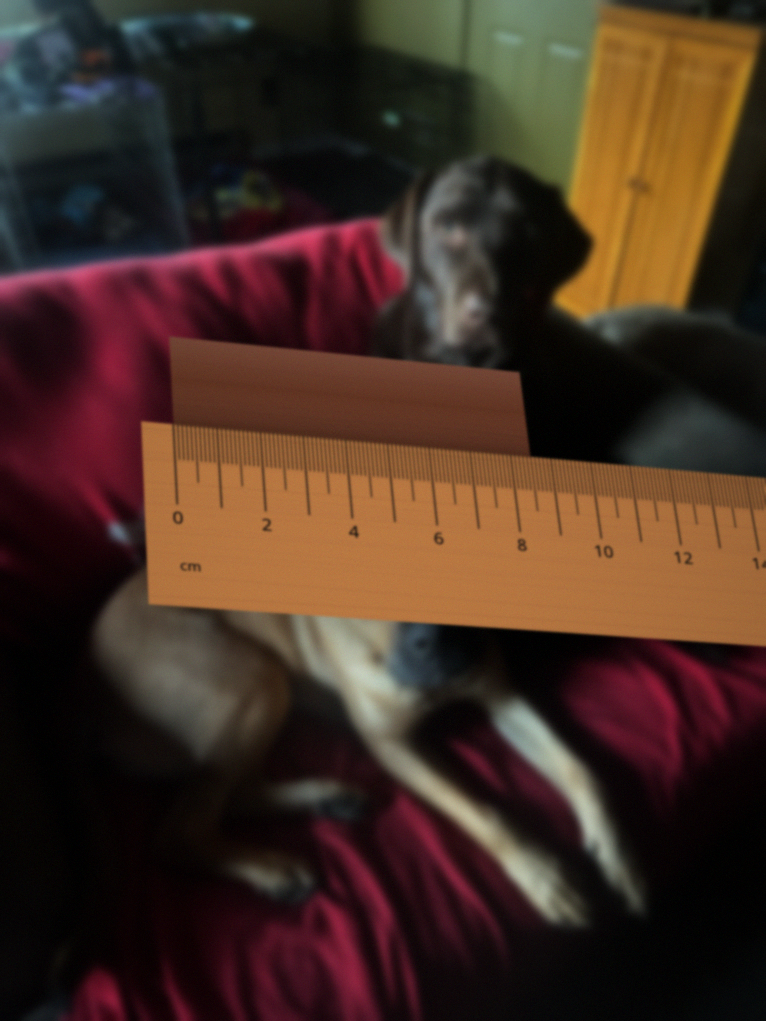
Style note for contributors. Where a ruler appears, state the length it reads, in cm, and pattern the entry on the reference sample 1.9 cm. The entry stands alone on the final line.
8.5 cm
